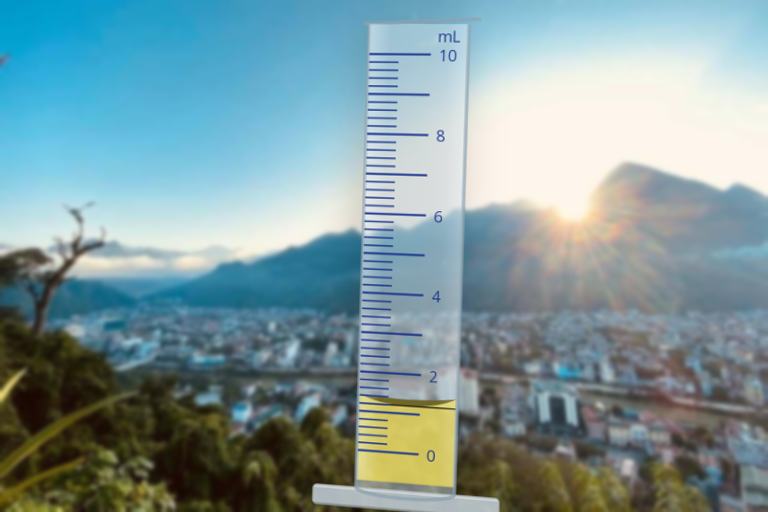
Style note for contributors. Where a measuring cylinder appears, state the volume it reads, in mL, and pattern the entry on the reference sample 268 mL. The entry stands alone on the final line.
1.2 mL
